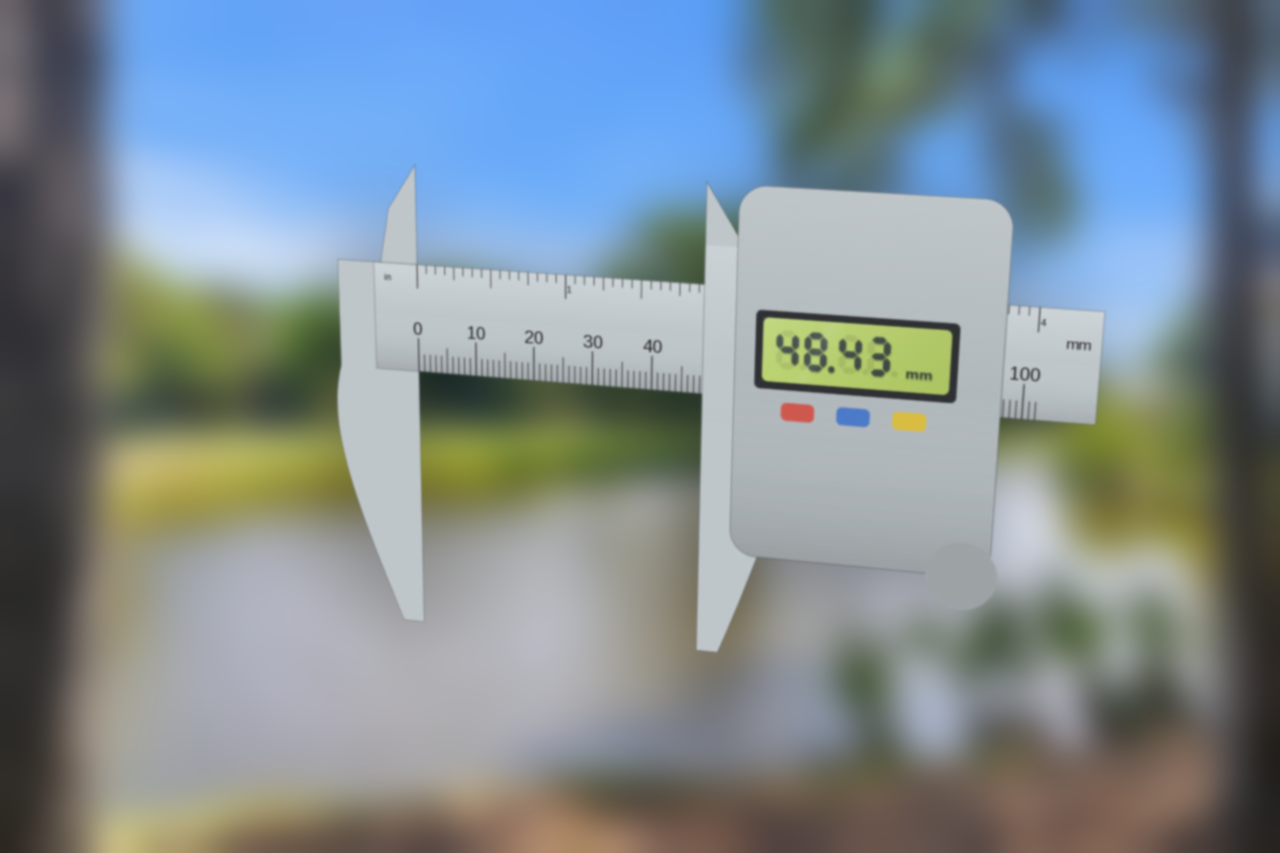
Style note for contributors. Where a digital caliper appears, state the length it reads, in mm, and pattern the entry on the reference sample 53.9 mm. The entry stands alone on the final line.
48.43 mm
